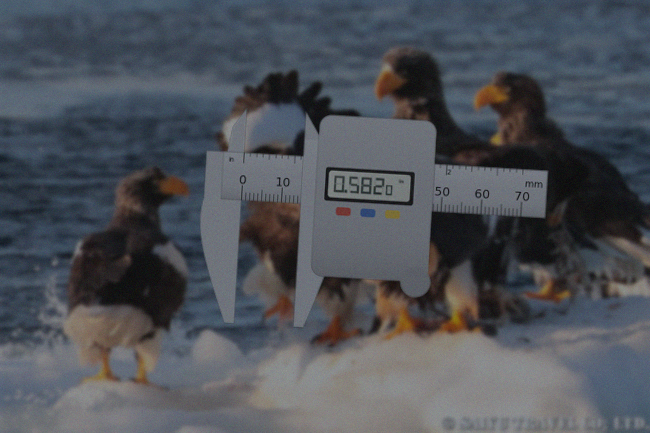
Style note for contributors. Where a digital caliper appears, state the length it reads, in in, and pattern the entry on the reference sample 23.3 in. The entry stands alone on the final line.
0.5820 in
